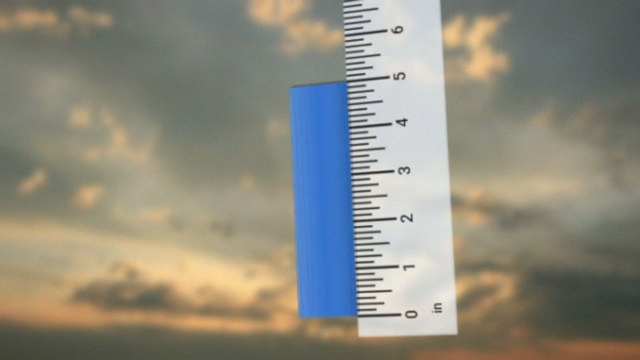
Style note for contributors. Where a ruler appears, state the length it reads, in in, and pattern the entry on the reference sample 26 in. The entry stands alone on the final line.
5 in
